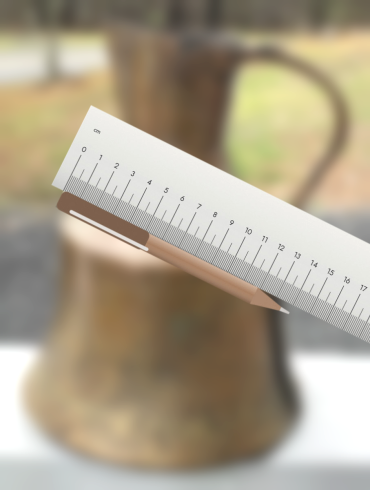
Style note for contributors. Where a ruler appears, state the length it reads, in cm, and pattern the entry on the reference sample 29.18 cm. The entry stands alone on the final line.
14 cm
